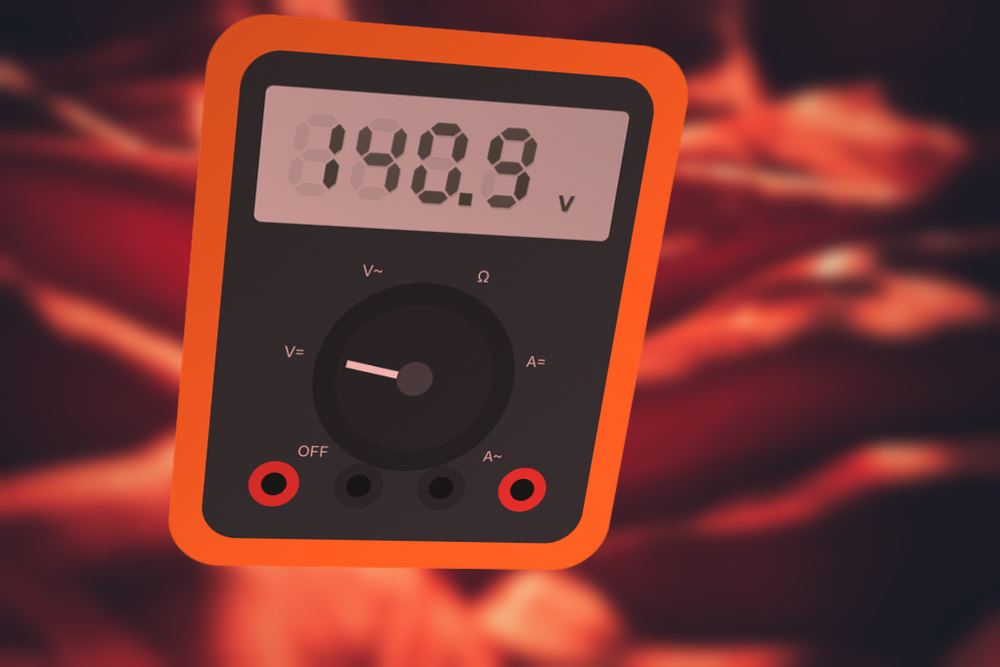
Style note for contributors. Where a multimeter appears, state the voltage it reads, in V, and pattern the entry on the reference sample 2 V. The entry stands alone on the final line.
140.9 V
